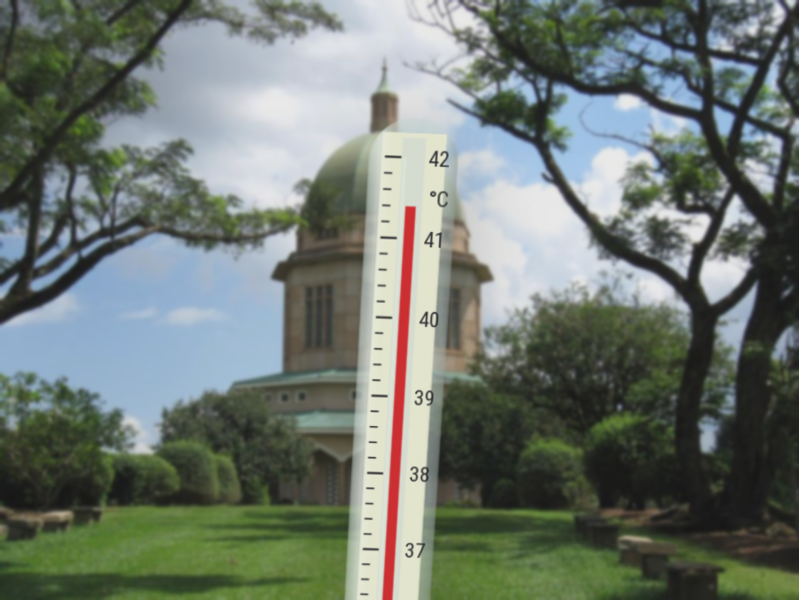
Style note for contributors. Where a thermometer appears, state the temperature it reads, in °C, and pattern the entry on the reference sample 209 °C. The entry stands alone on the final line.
41.4 °C
